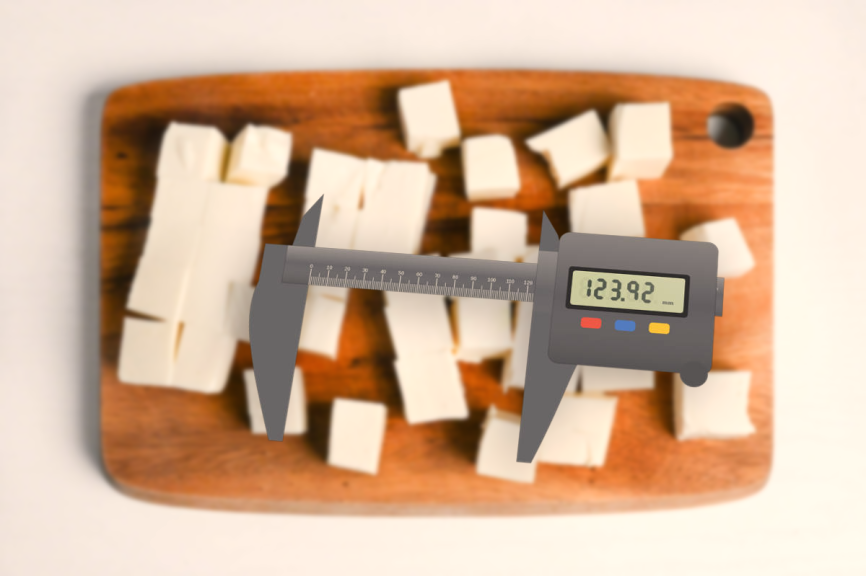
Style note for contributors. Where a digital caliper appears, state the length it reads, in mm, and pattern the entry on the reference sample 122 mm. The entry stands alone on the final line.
123.92 mm
